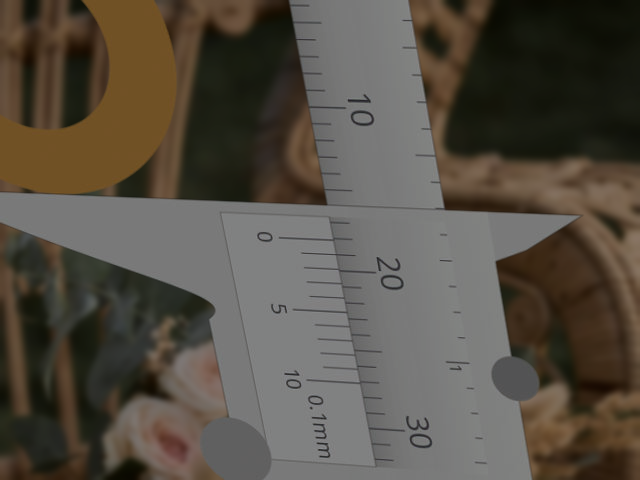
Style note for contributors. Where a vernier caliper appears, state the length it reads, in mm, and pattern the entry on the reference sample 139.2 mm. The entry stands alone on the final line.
18.1 mm
